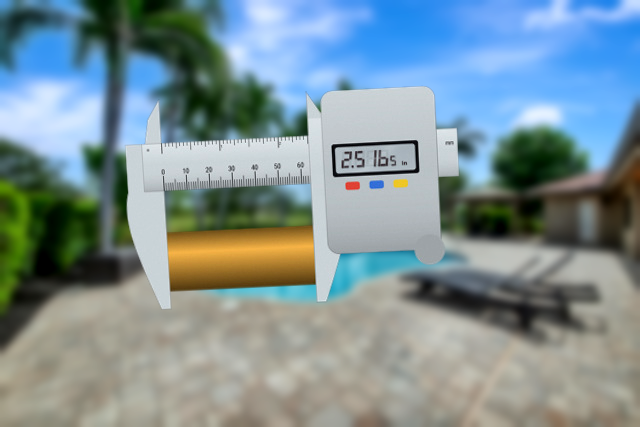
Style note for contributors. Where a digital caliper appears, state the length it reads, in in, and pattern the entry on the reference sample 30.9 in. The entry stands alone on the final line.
2.5165 in
